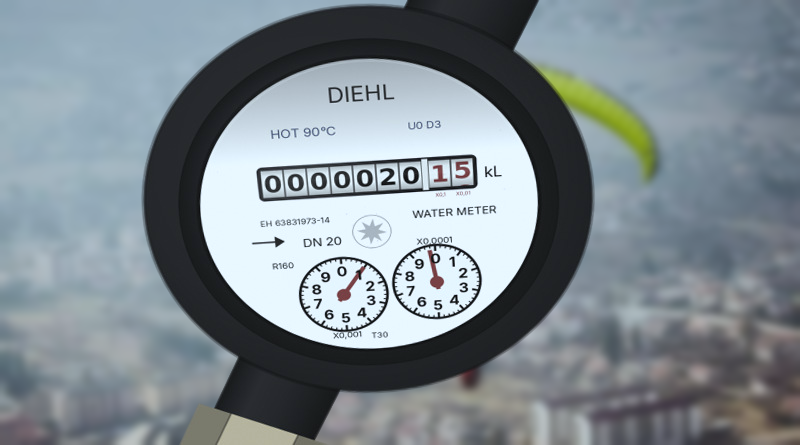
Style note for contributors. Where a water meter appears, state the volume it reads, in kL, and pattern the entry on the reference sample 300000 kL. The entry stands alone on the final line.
20.1509 kL
